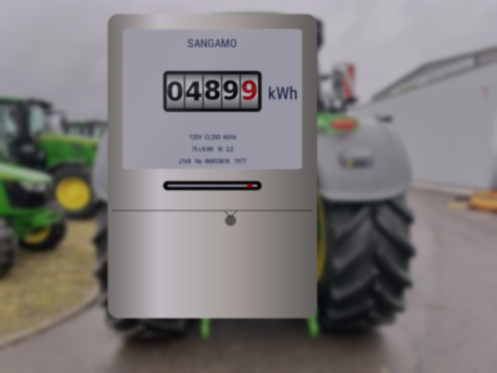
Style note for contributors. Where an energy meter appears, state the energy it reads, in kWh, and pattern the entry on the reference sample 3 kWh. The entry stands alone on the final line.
489.9 kWh
